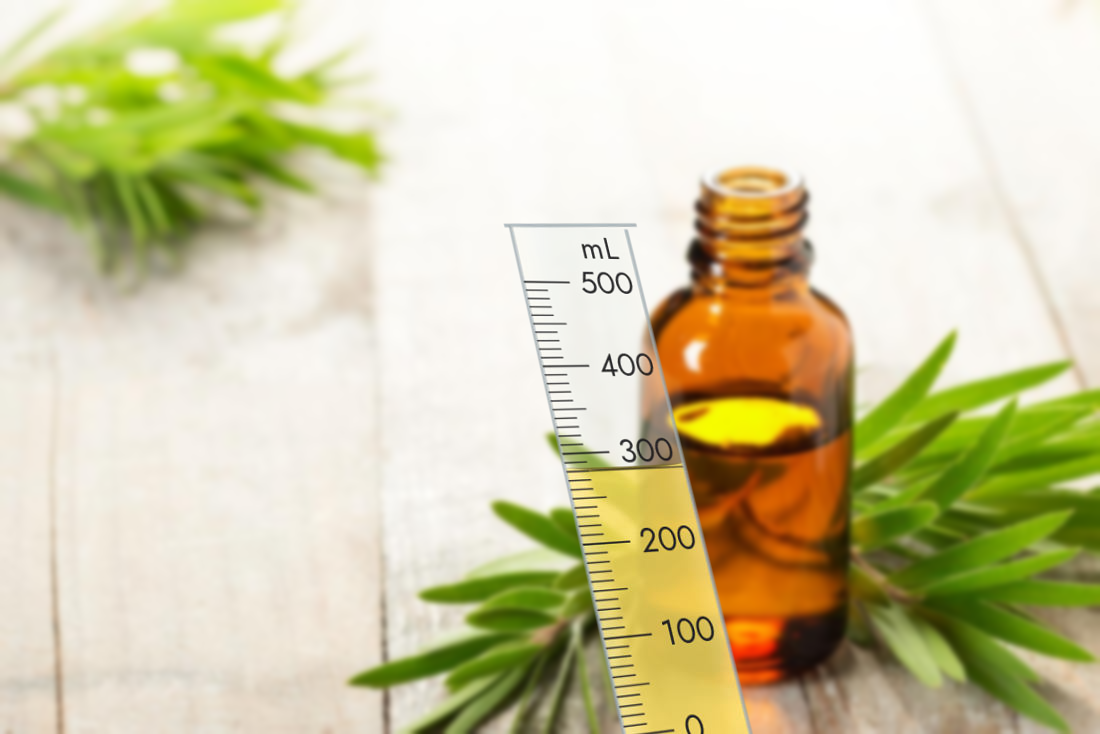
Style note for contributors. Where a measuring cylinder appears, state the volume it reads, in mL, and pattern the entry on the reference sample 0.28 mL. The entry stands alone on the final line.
280 mL
